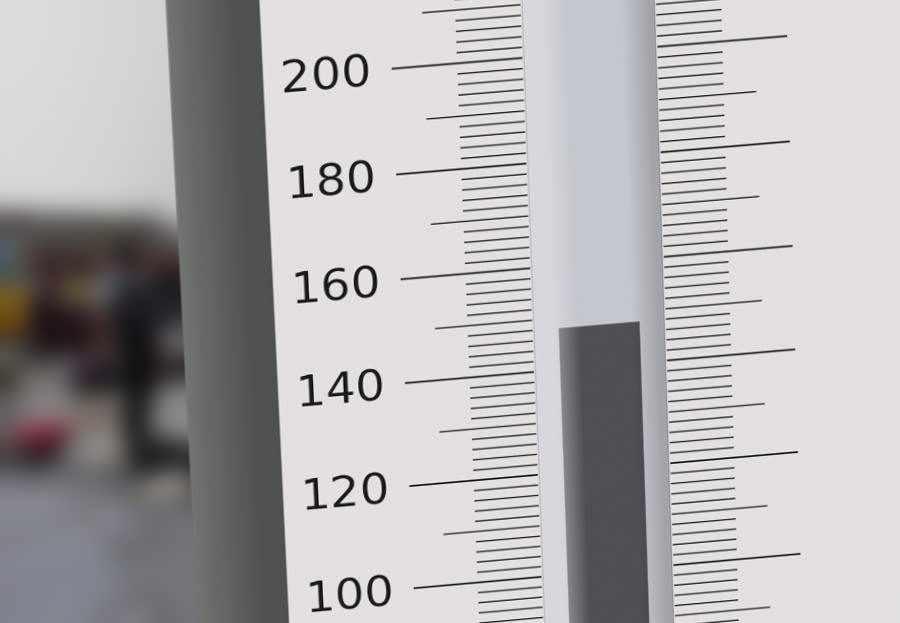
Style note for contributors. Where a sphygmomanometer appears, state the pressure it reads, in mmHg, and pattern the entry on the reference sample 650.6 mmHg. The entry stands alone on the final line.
148 mmHg
